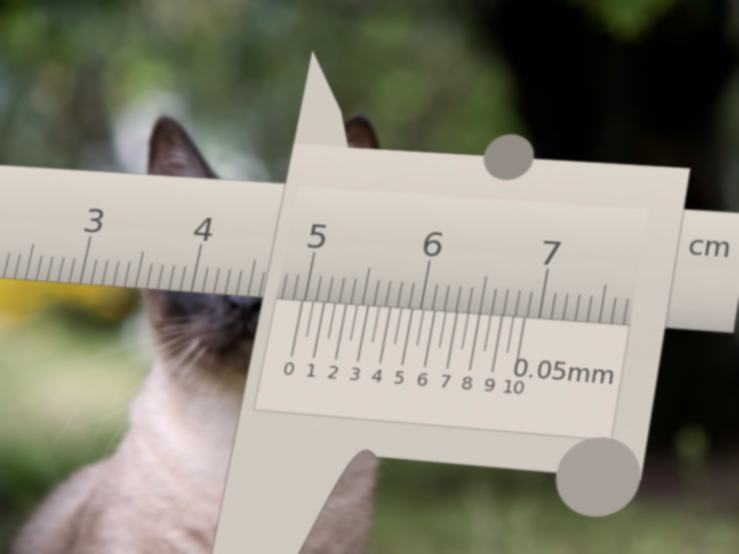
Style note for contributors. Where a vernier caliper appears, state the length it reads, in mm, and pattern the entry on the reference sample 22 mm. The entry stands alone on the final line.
49.8 mm
